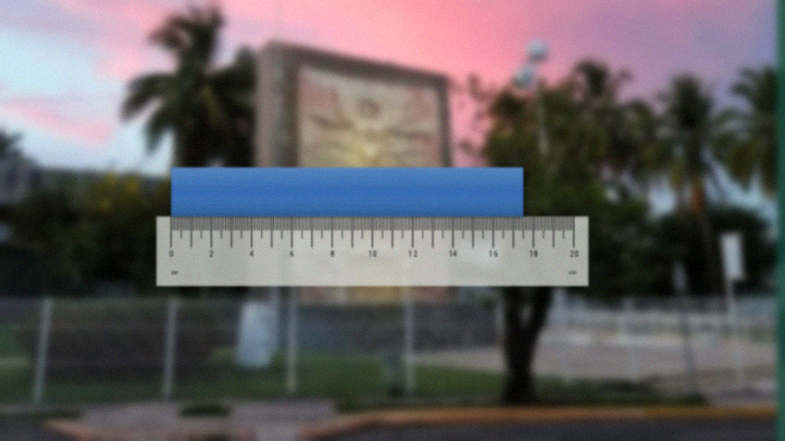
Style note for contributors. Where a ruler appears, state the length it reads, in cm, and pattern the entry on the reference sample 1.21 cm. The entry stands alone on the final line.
17.5 cm
